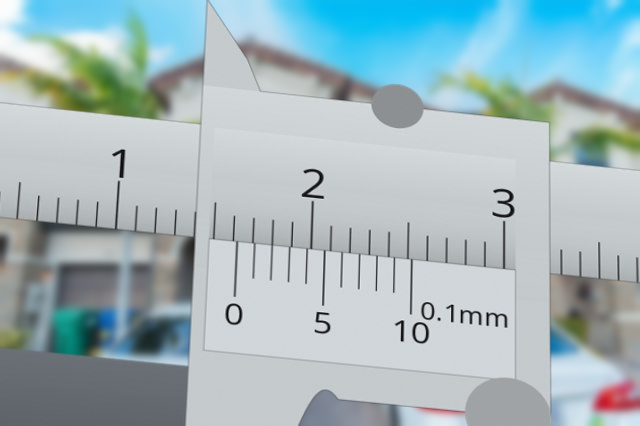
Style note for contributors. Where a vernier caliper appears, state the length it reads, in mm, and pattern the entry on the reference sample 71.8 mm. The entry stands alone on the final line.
16.2 mm
